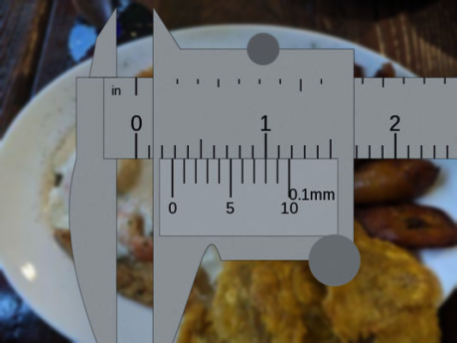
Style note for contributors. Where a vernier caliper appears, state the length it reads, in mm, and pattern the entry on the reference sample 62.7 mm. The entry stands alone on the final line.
2.8 mm
